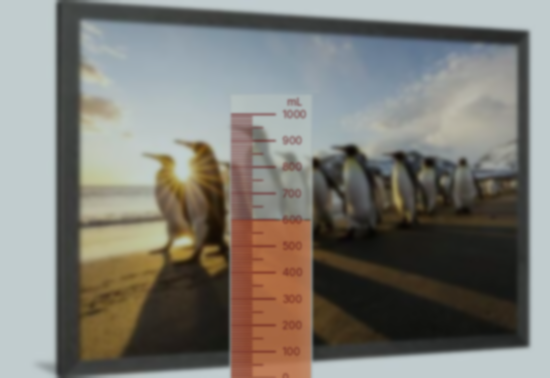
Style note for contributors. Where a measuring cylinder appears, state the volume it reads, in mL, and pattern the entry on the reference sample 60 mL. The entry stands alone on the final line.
600 mL
